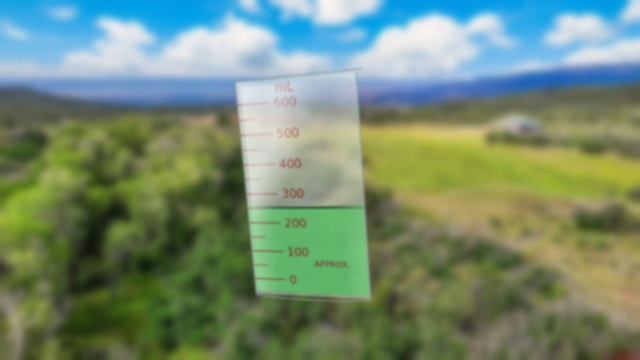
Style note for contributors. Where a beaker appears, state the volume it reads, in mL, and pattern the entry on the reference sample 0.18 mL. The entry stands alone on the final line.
250 mL
